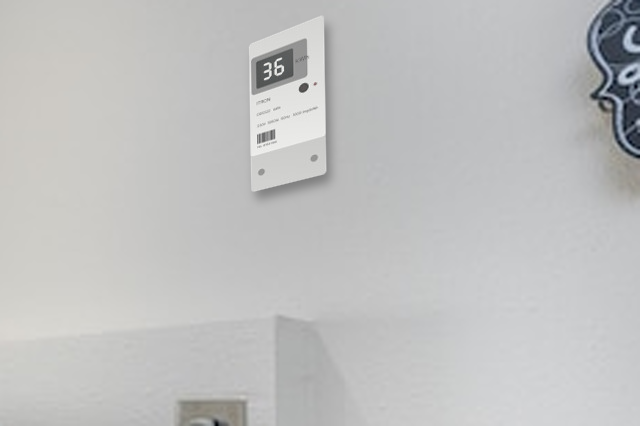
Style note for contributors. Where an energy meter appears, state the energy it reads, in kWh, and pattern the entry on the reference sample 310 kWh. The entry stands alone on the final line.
36 kWh
